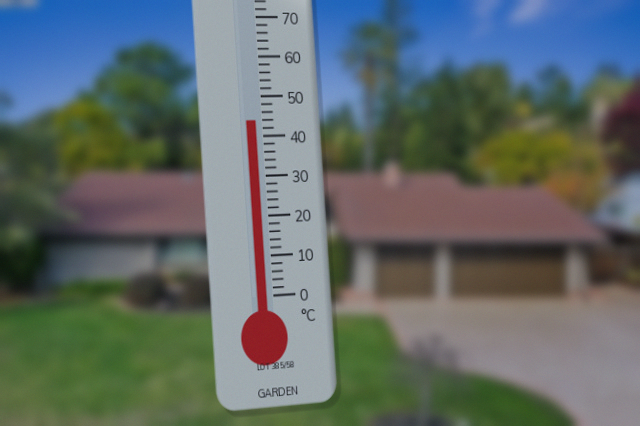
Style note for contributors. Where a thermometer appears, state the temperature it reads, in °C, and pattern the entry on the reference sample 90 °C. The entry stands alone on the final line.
44 °C
